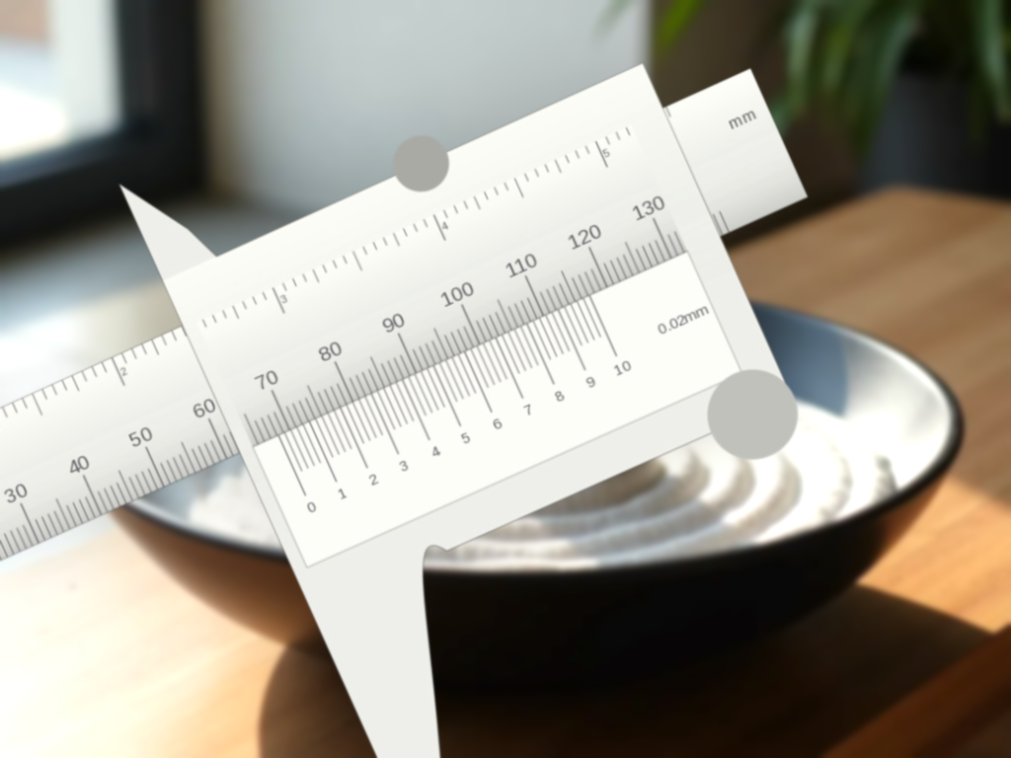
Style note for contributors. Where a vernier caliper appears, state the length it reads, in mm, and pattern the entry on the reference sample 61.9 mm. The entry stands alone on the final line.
68.2 mm
